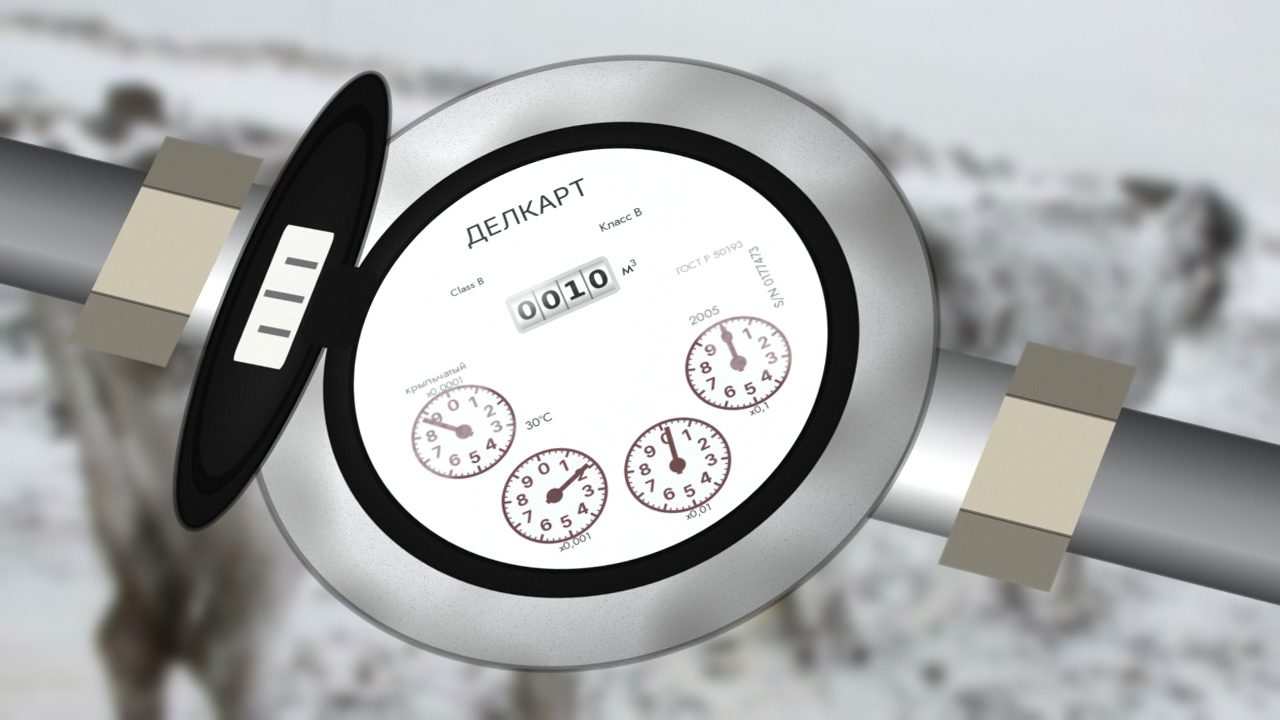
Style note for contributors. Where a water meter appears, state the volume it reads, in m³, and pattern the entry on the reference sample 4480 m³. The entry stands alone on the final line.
10.0018 m³
